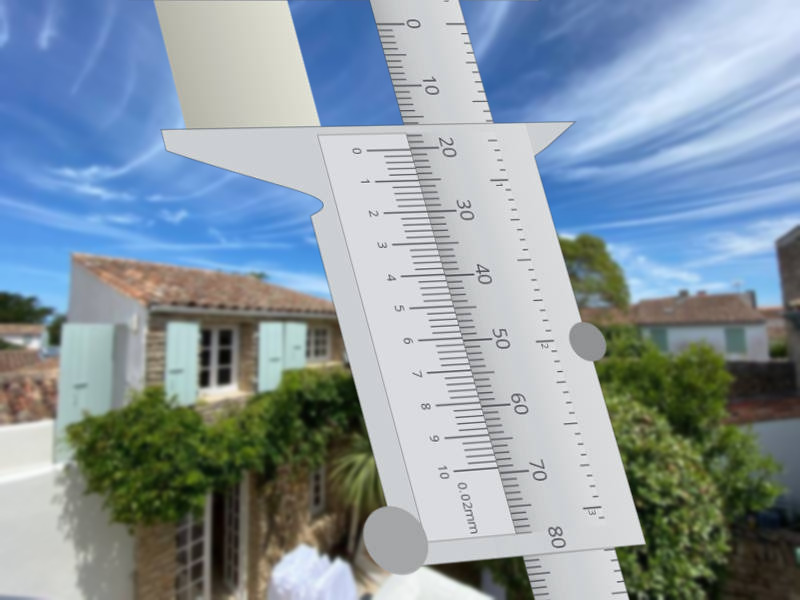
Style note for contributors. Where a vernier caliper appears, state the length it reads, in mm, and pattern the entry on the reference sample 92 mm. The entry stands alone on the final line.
20.2 mm
